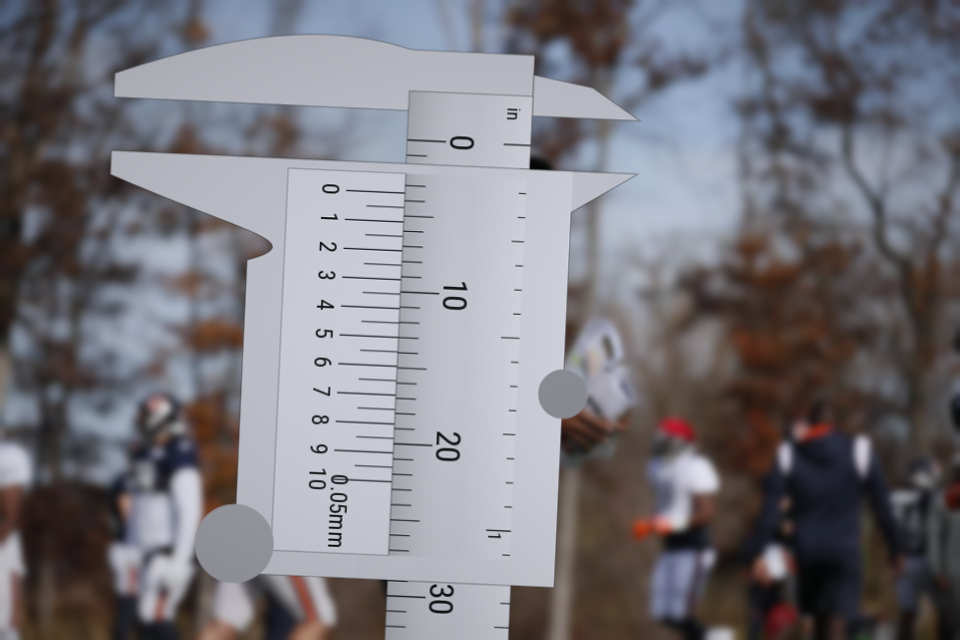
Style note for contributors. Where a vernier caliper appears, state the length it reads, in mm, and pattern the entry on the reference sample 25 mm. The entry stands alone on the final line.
3.5 mm
